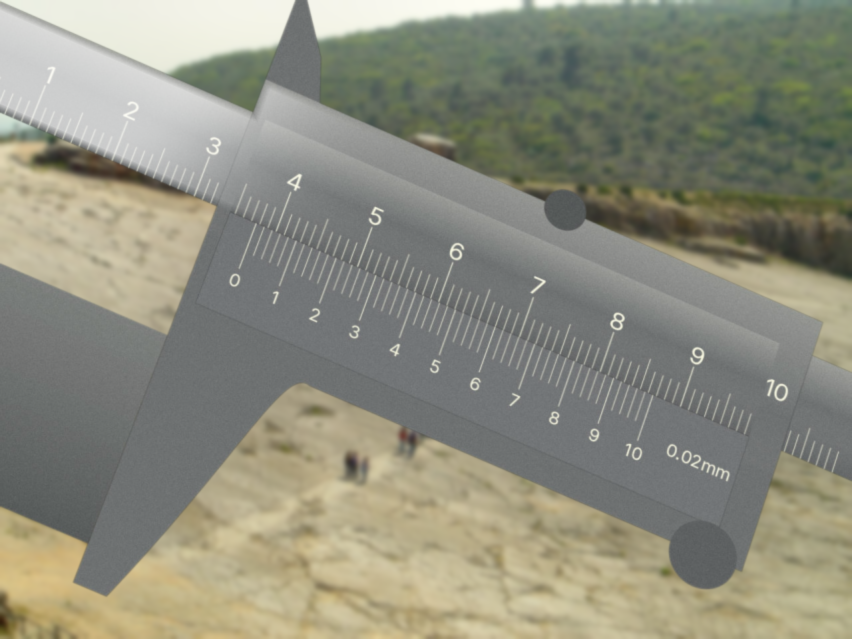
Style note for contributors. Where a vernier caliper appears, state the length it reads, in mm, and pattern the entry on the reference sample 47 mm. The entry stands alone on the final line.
37.6 mm
